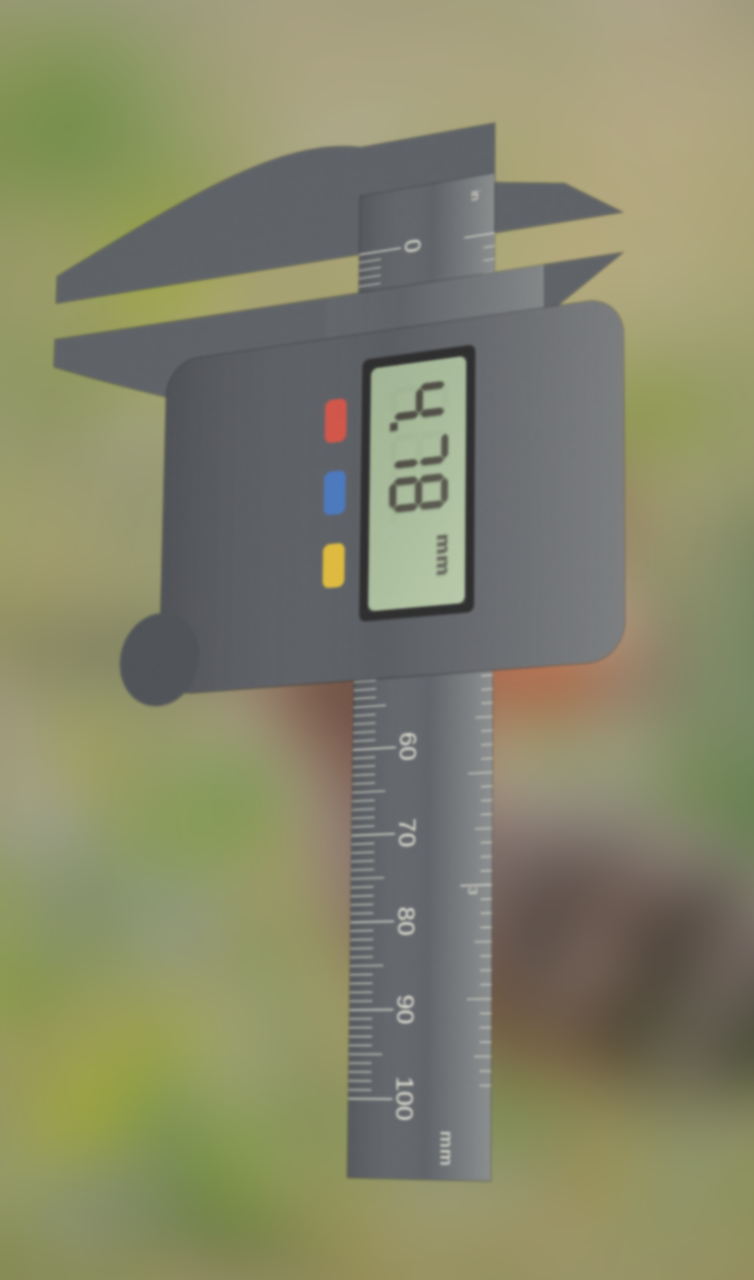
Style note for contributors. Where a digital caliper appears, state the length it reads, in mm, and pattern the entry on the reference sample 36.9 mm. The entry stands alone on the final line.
4.78 mm
